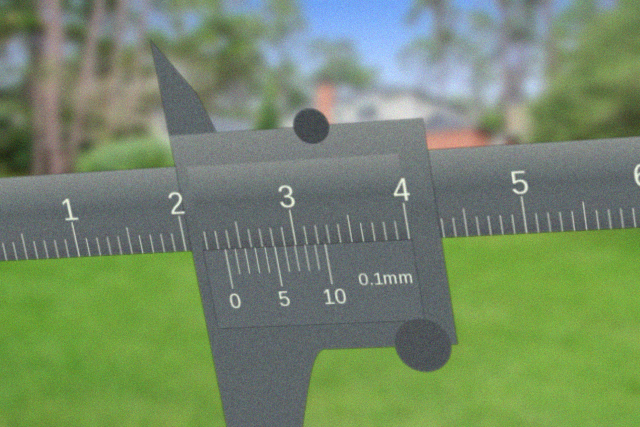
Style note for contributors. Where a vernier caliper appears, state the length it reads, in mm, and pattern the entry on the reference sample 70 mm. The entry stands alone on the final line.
23.6 mm
